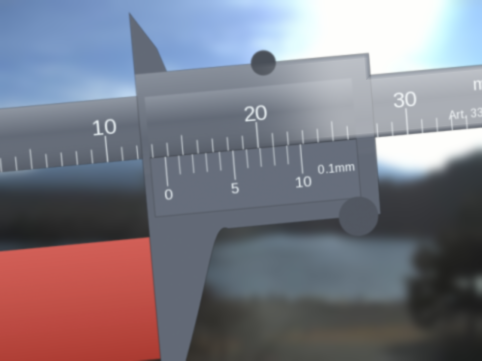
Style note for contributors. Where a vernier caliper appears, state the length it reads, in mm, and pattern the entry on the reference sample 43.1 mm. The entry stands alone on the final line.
13.8 mm
